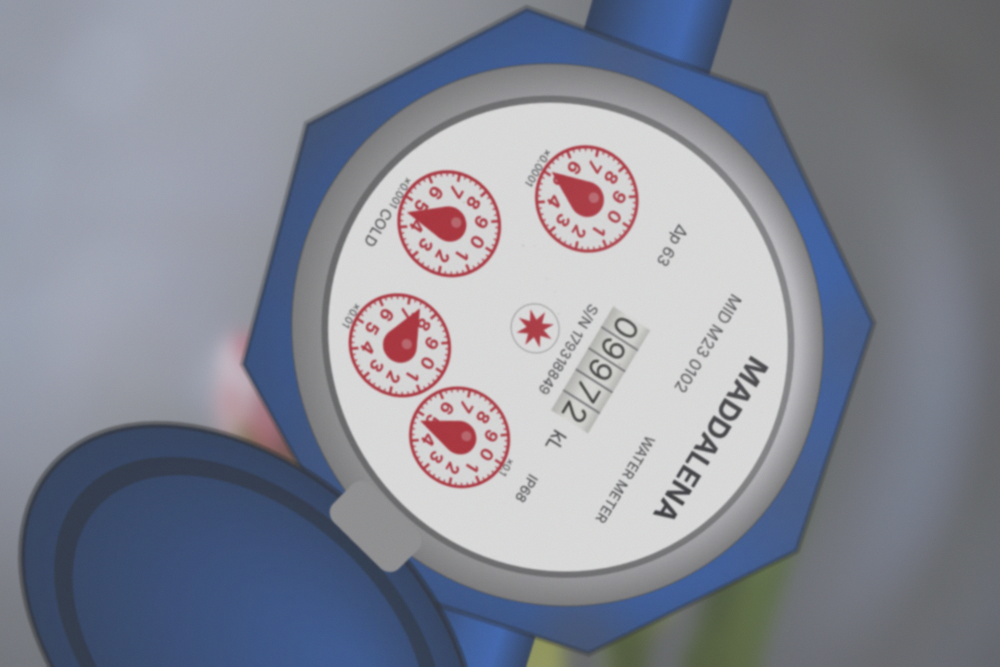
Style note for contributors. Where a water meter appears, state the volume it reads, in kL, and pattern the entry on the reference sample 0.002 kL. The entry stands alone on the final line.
9972.4745 kL
